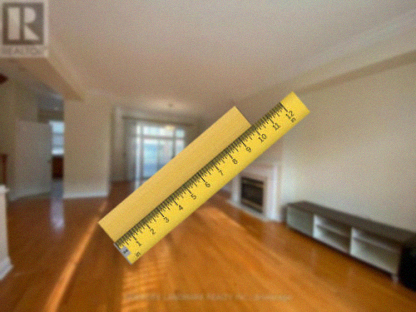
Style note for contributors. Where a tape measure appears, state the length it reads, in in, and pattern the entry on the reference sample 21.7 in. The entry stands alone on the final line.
10 in
